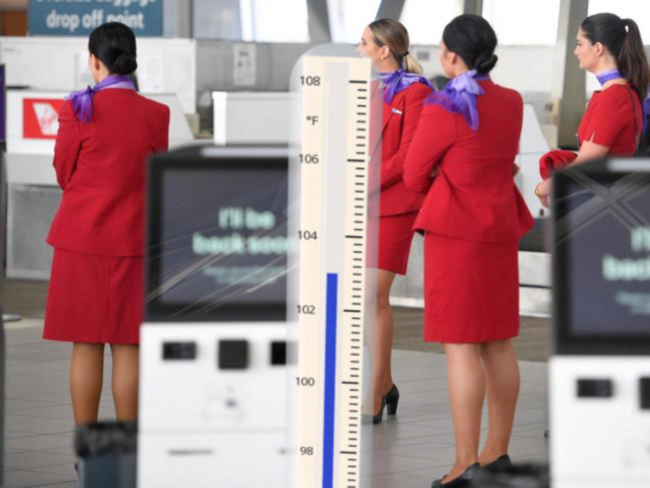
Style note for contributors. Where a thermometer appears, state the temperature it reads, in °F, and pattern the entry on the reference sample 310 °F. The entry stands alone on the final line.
103 °F
